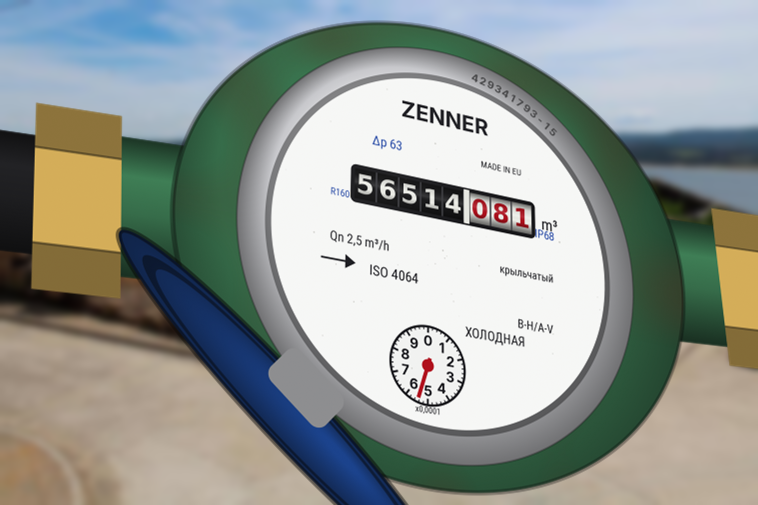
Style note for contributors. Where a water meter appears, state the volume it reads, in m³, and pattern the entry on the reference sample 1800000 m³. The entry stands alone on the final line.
56514.0815 m³
